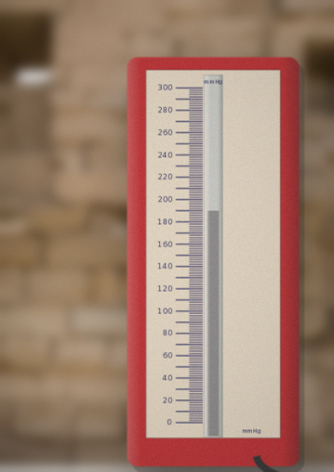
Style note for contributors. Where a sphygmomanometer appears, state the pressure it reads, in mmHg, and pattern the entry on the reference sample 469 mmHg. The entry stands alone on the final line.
190 mmHg
